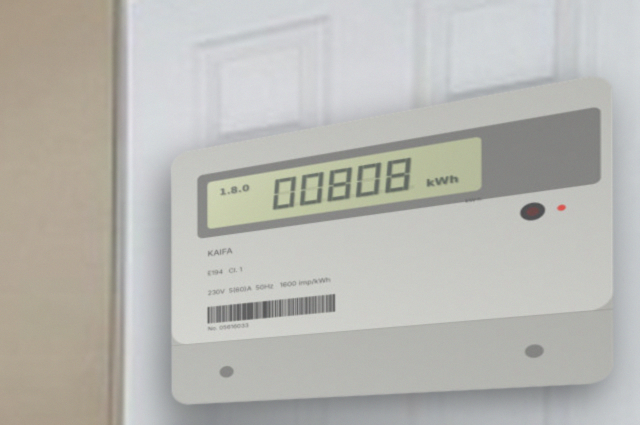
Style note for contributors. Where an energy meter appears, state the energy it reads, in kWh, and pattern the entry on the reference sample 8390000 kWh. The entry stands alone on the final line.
808 kWh
